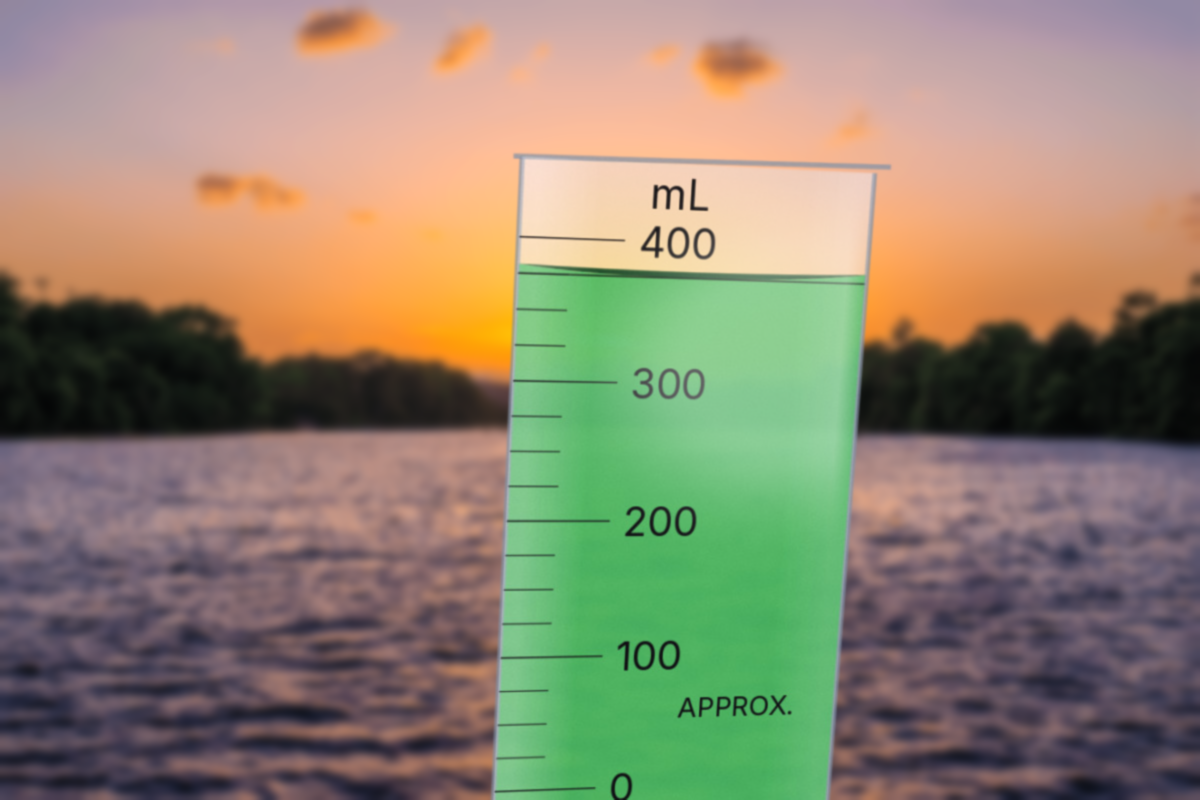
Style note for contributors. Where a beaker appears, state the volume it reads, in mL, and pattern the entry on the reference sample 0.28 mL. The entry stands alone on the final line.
375 mL
